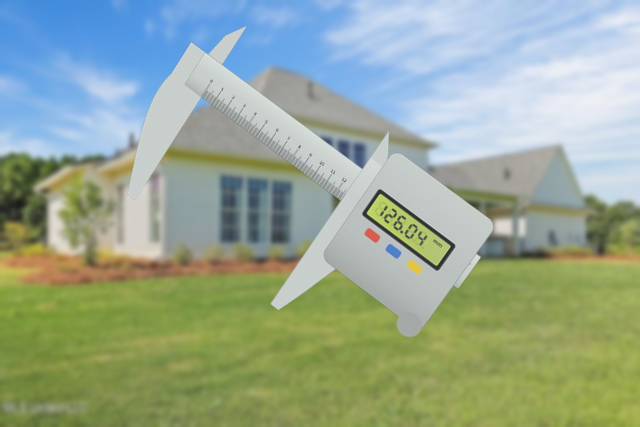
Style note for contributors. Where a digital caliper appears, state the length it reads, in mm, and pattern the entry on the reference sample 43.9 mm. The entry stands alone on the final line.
126.04 mm
